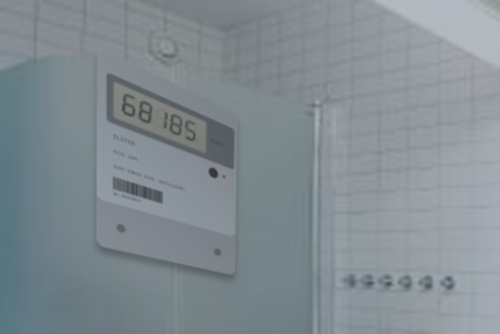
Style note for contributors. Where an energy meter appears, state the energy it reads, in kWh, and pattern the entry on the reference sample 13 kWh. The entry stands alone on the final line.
68185 kWh
